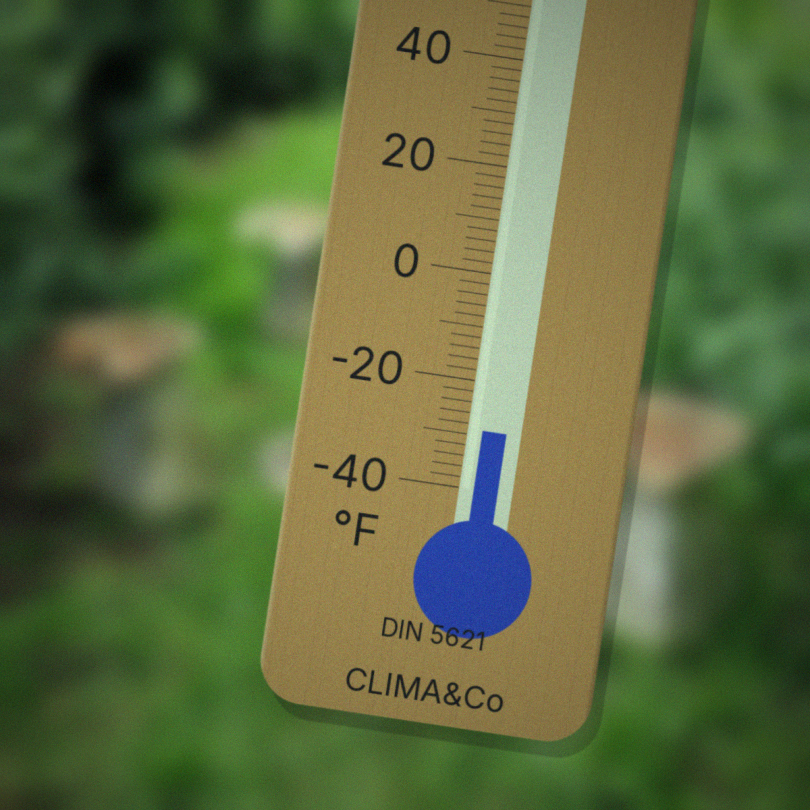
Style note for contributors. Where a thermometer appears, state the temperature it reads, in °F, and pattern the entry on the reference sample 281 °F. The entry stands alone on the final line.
-29 °F
